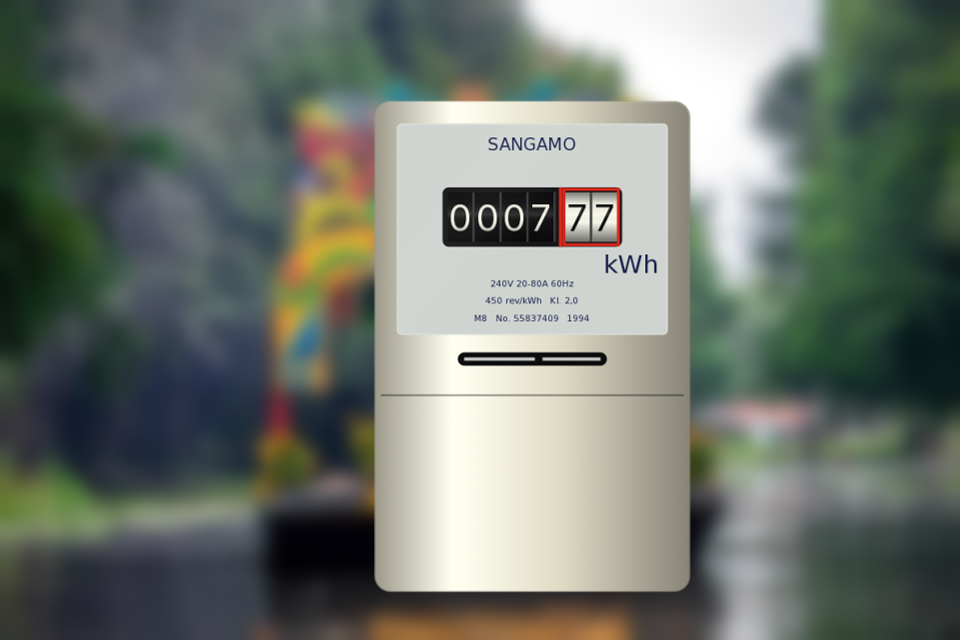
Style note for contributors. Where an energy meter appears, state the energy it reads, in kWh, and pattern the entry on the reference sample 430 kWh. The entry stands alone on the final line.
7.77 kWh
